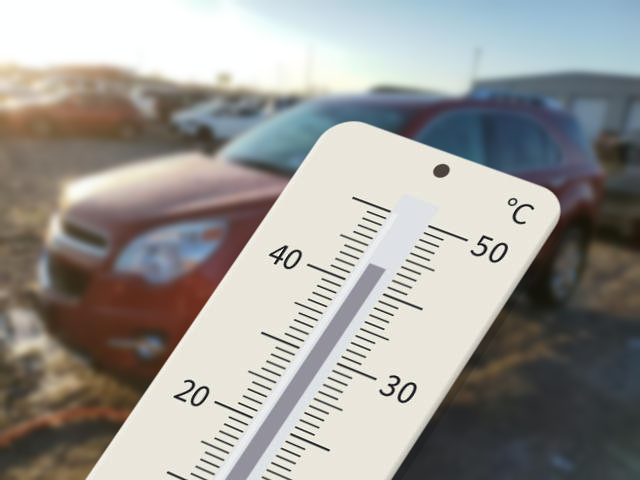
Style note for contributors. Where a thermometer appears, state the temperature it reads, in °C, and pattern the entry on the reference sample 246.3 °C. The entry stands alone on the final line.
43 °C
